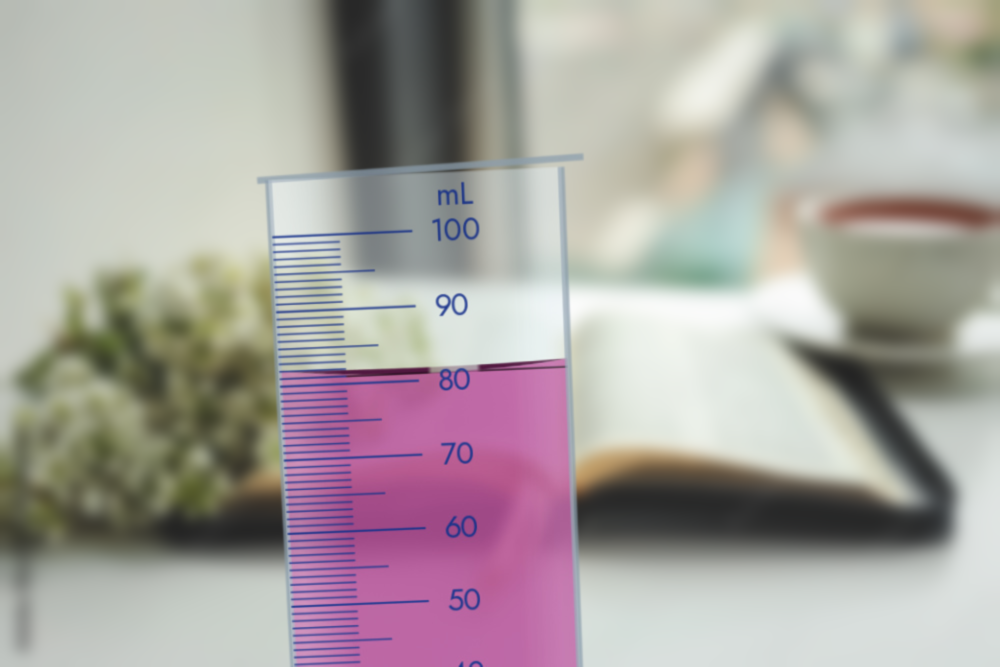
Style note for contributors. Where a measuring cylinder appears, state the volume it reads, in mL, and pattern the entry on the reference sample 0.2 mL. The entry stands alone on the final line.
81 mL
